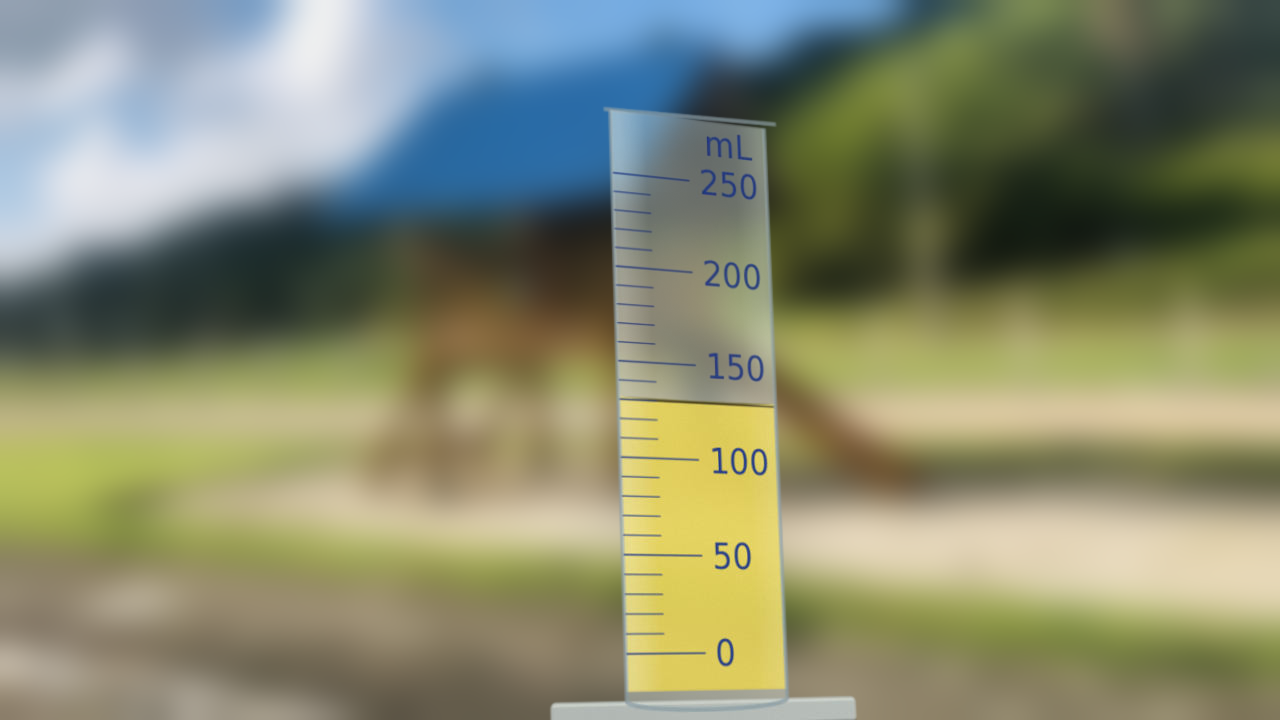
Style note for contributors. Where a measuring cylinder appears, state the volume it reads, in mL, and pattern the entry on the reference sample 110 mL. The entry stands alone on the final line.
130 mL
